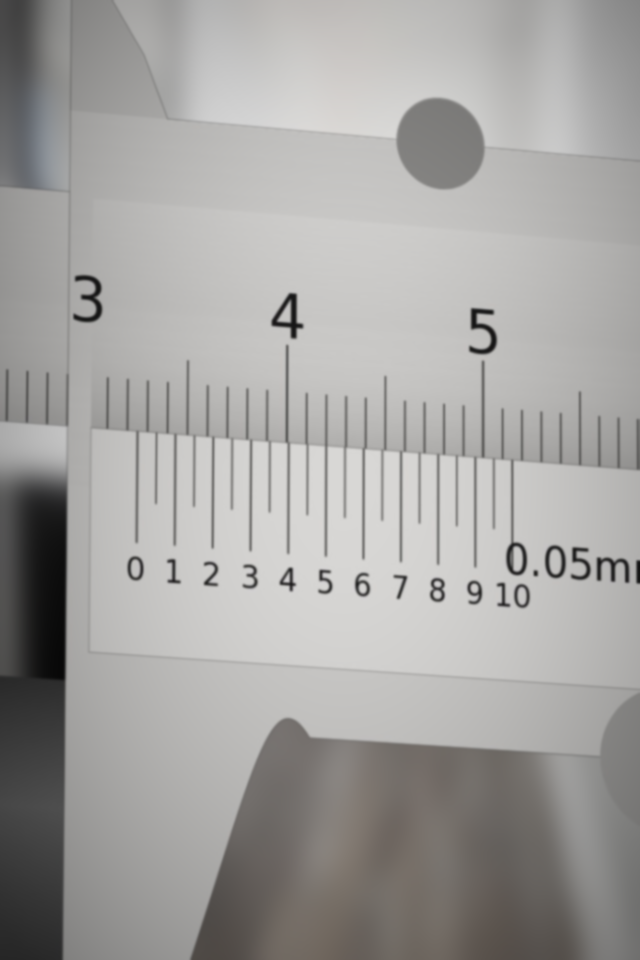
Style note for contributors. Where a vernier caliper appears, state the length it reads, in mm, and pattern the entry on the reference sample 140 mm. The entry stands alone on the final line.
32.5 mm
